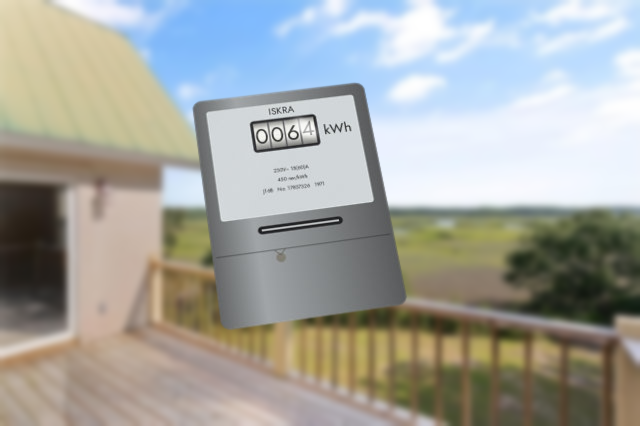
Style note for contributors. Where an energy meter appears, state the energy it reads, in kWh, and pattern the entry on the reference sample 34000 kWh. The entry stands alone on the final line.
64 kWh
